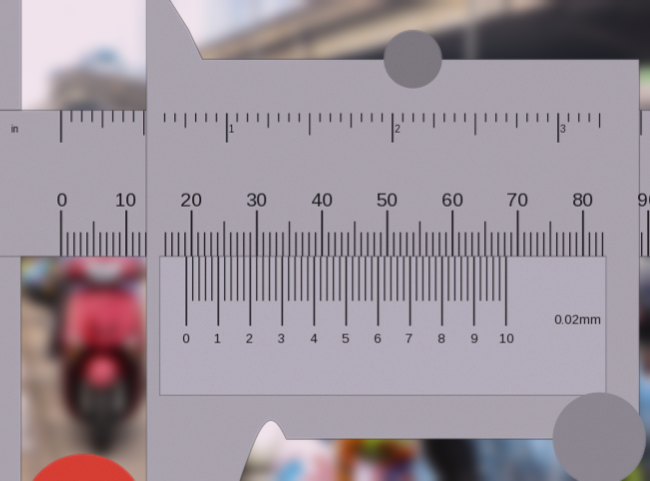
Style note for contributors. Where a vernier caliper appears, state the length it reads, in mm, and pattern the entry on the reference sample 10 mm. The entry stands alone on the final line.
19.2 mm
